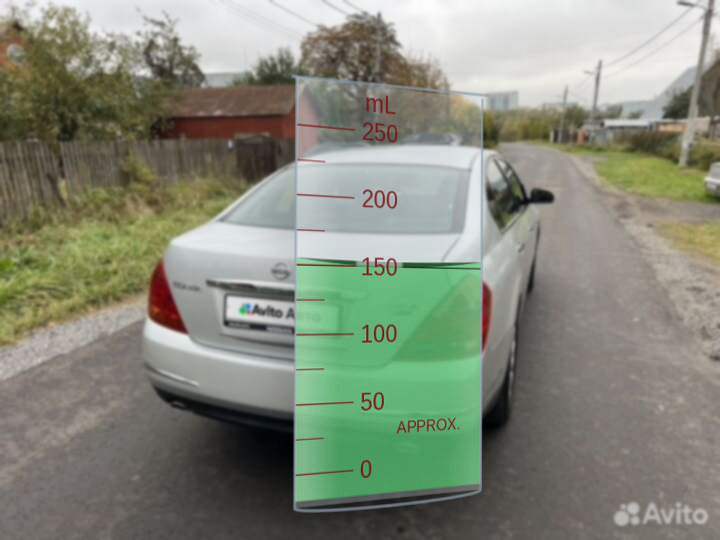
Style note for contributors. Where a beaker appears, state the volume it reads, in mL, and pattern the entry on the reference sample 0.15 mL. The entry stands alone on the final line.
150 mL
